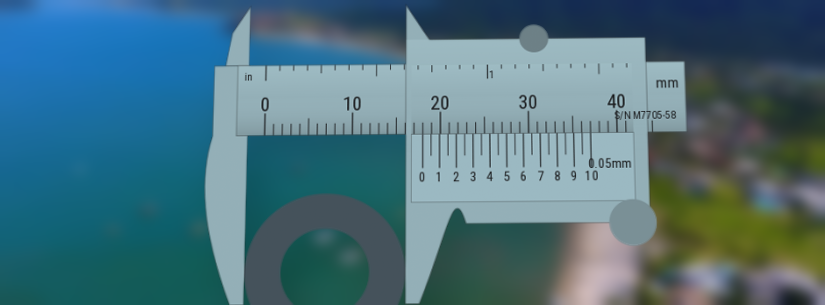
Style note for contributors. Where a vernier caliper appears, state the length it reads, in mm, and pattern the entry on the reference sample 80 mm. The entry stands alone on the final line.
18.0 mm
